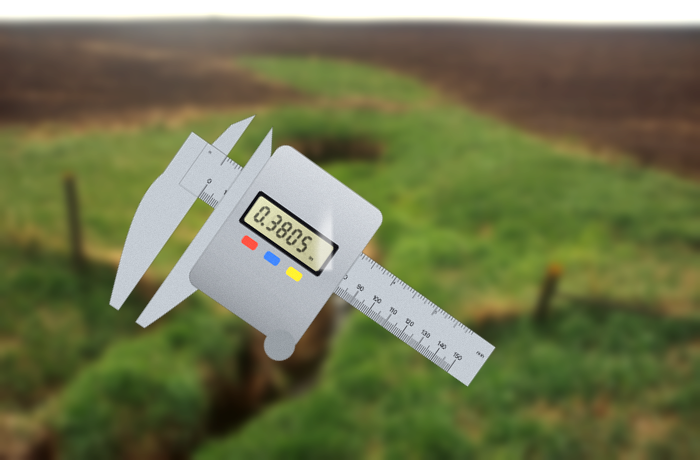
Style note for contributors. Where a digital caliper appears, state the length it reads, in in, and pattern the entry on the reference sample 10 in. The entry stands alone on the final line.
0.3805 in
